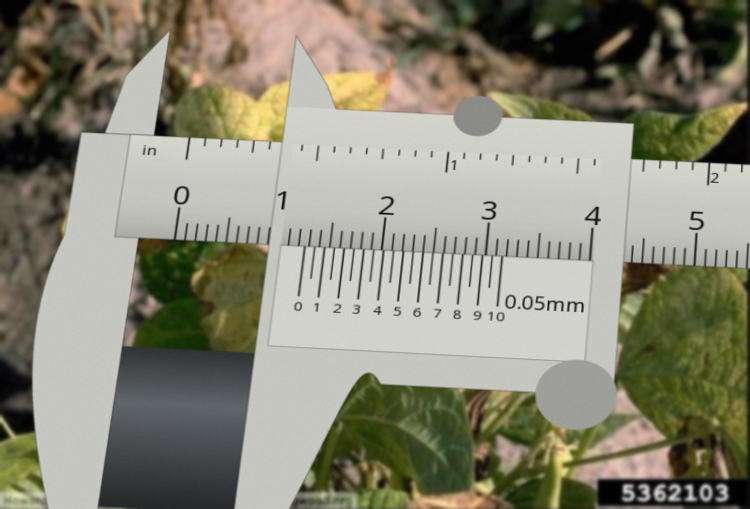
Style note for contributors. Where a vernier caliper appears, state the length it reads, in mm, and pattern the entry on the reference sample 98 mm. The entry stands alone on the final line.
12.6 mm
